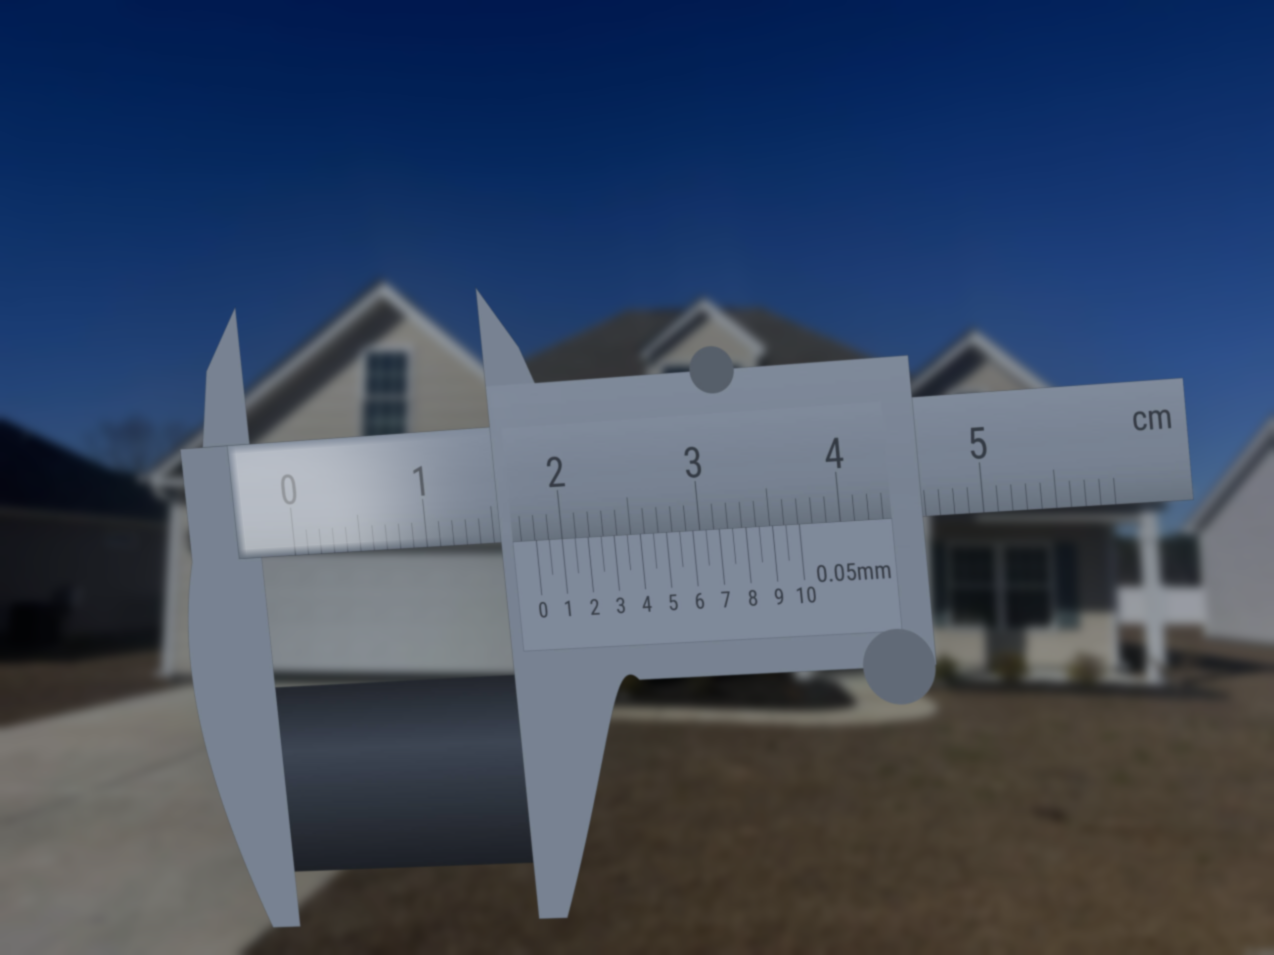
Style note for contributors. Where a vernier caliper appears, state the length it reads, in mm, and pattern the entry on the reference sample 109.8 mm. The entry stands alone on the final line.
18.1 mm
